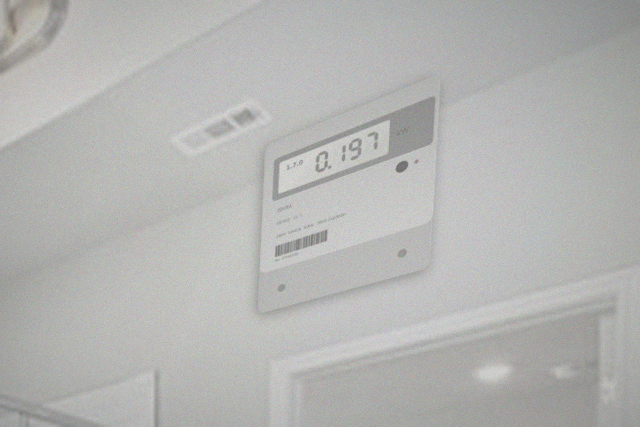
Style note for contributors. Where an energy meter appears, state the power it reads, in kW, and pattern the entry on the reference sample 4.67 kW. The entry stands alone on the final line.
0.197 kW
